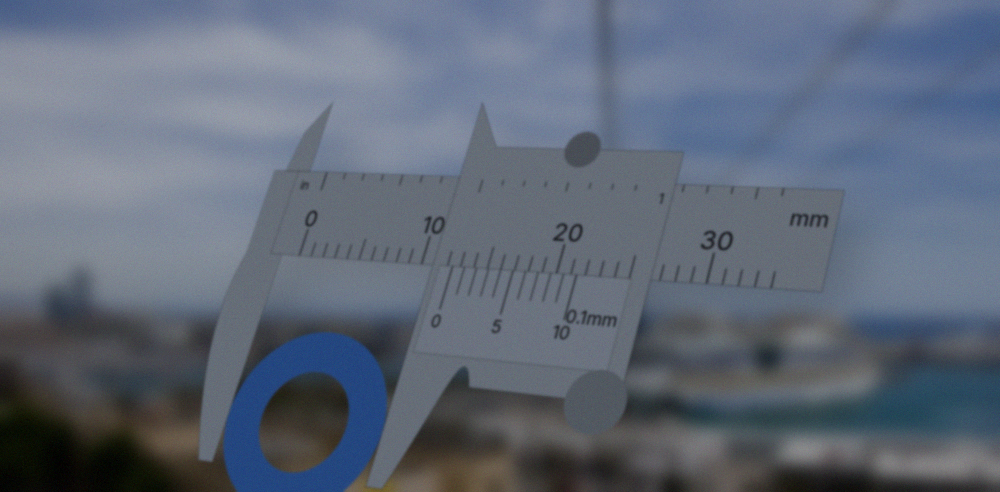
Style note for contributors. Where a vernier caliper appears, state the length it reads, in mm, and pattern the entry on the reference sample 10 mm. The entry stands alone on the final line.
12.4 mm
